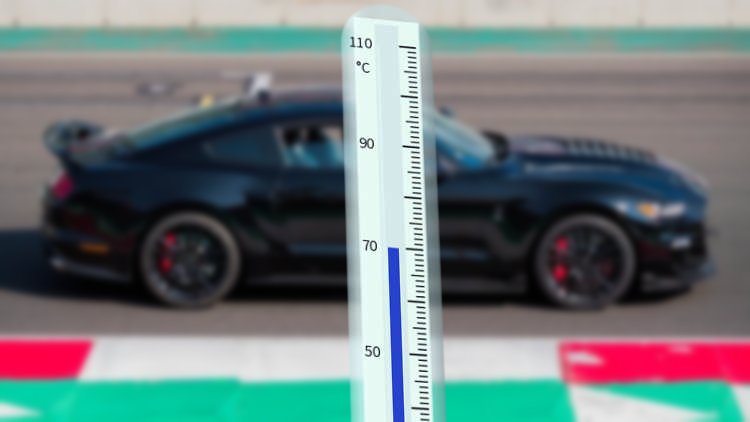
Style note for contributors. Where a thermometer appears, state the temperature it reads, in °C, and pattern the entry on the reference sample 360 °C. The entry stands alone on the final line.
70 °C
